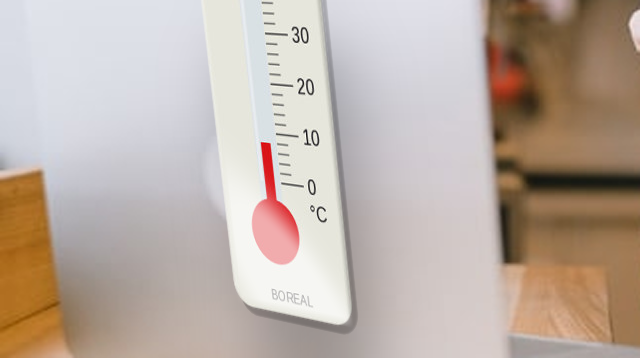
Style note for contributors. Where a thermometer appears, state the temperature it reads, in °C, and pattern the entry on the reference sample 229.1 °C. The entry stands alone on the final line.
8 °C
